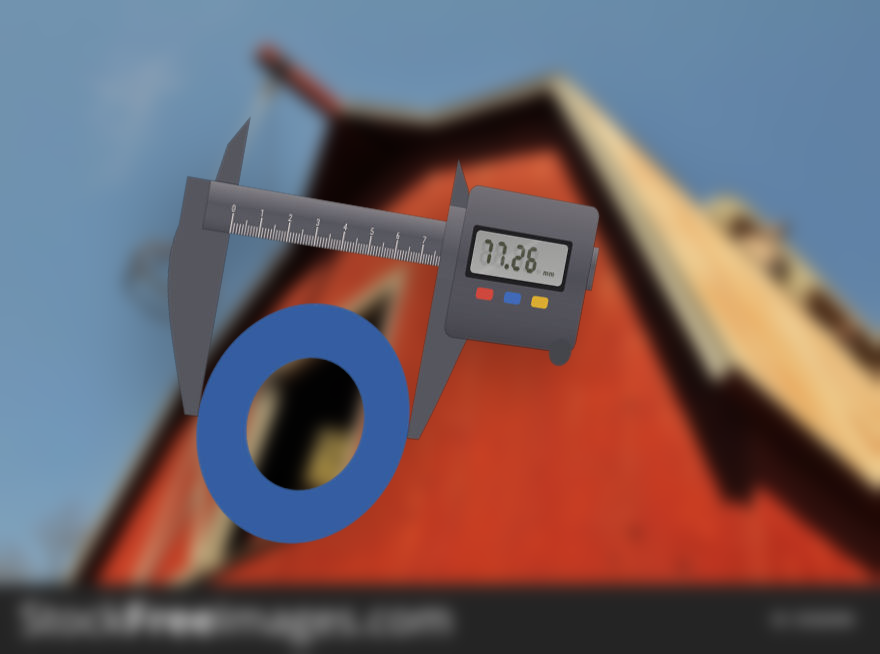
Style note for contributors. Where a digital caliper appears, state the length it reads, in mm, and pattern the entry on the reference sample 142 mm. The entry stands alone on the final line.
77.26 mm
